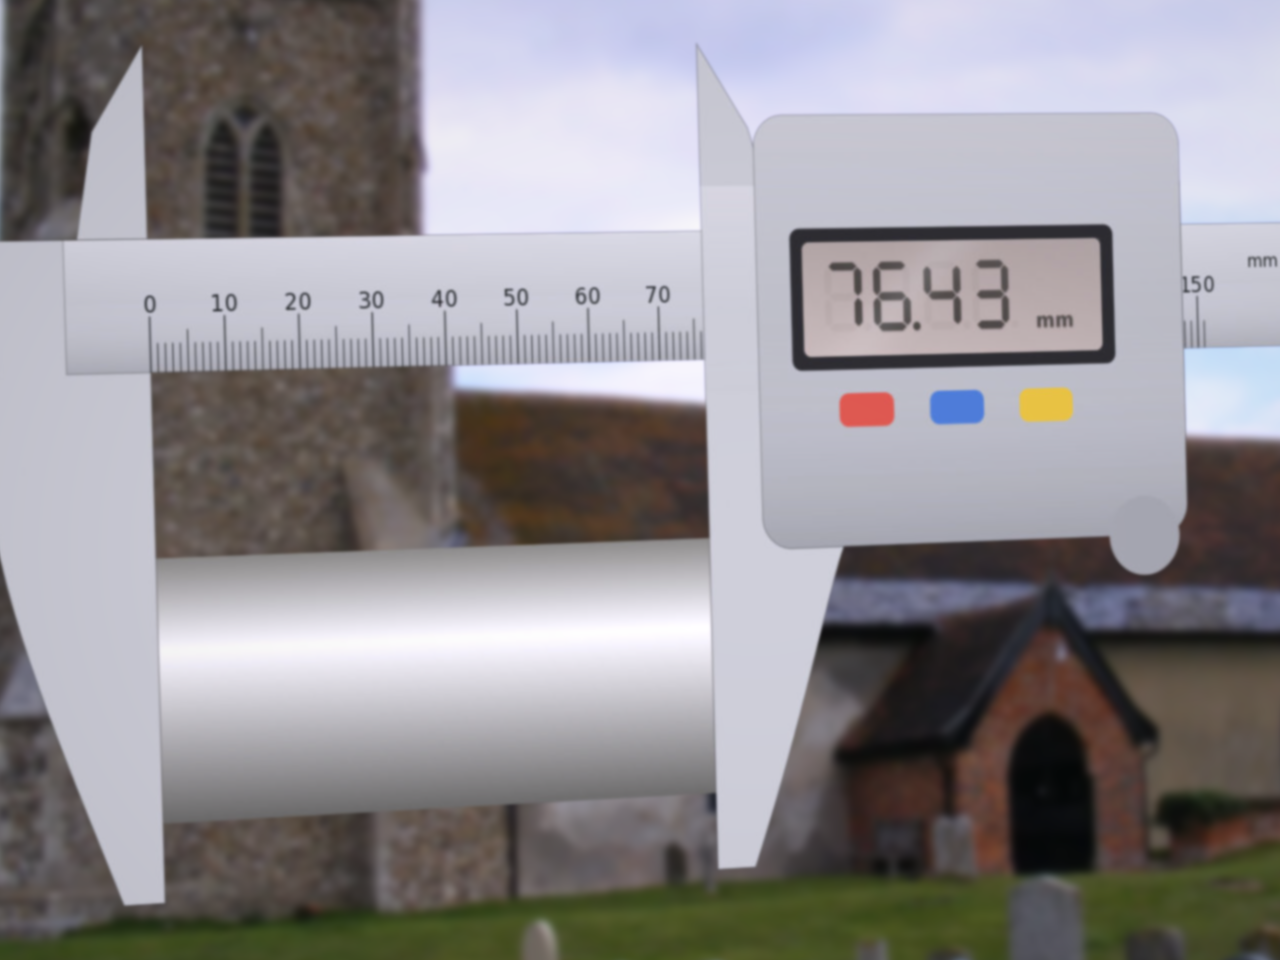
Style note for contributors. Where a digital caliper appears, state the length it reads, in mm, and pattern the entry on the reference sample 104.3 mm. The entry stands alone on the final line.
76.43 mm
